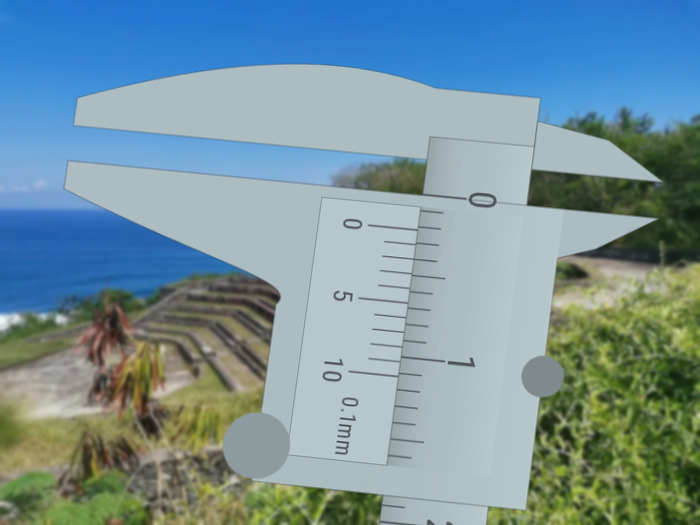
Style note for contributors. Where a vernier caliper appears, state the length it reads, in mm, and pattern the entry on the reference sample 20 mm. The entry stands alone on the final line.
2.2 mm
